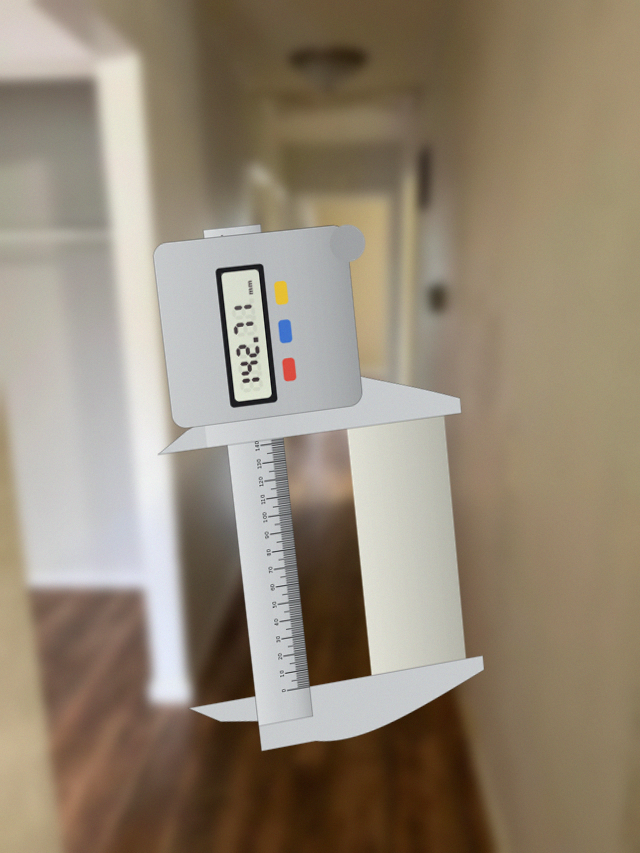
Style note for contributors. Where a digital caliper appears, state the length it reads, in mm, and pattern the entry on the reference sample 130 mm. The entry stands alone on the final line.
142.71 mm
